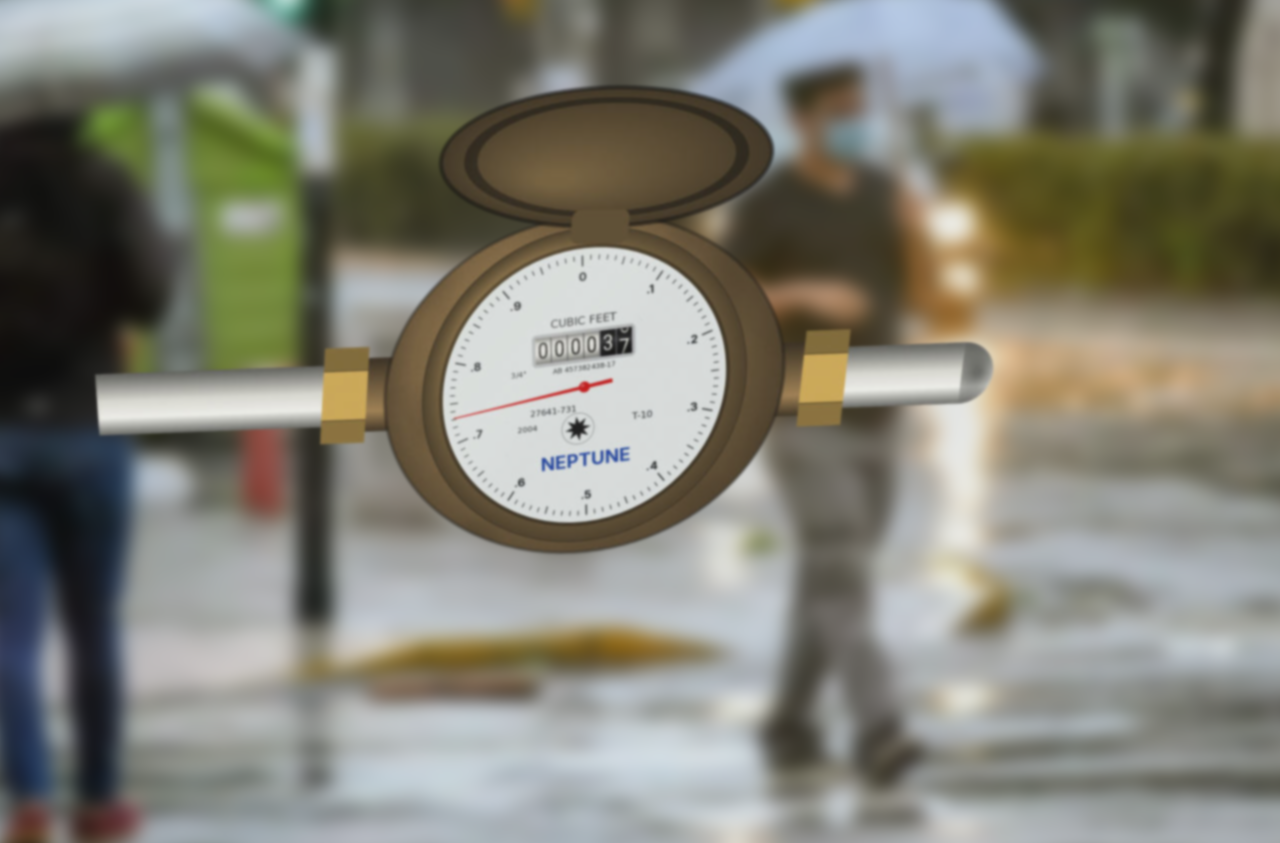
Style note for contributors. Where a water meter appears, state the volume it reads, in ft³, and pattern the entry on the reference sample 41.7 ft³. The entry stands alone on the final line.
36.73 ft³
